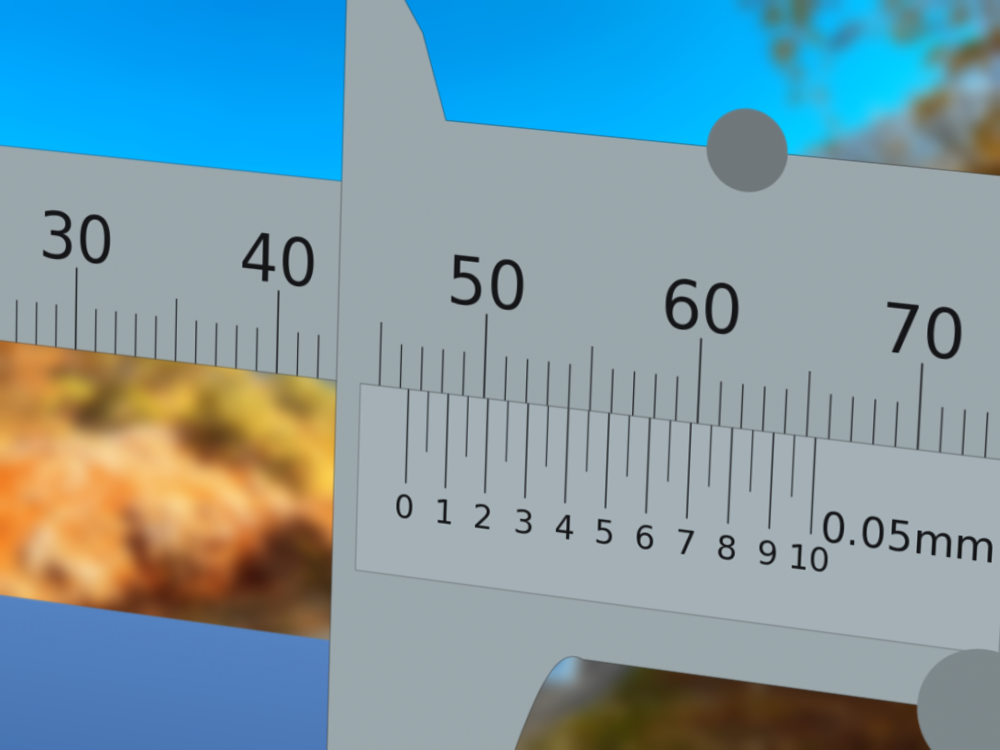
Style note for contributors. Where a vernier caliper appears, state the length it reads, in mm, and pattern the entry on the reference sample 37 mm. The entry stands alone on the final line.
46.4 mm
